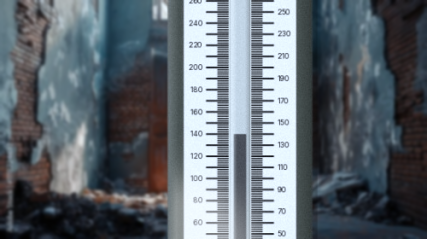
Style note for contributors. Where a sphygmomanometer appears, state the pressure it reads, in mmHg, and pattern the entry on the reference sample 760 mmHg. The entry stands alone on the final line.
140 mmHg
